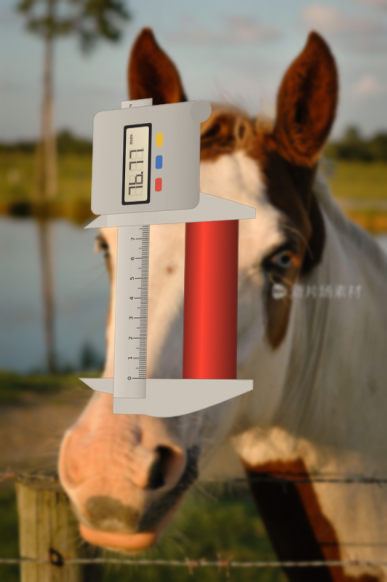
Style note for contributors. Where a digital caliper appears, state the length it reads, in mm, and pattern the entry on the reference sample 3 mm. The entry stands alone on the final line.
76.77 mm
